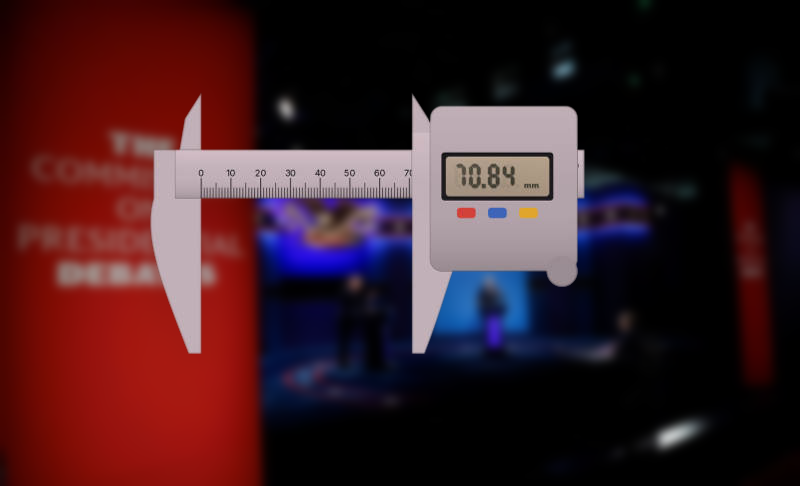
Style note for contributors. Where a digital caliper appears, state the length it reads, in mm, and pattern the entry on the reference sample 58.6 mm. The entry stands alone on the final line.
70.84 mm
